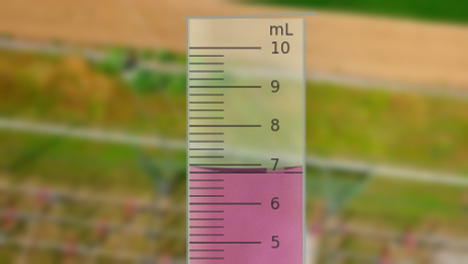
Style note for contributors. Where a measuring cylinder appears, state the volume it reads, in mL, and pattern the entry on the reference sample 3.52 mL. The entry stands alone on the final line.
6.8 mL
